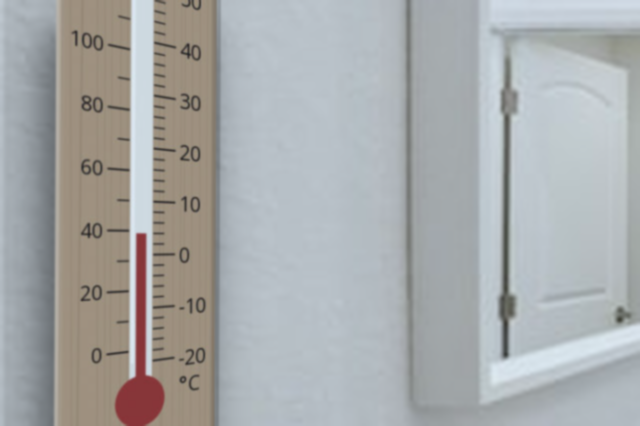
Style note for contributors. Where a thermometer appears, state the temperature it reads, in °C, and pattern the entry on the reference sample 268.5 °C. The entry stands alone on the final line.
4 °C
